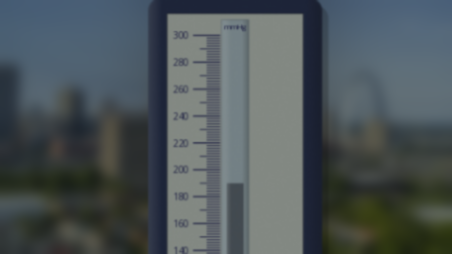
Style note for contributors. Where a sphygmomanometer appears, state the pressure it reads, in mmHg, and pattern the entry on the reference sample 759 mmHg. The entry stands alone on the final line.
190 mmHg
